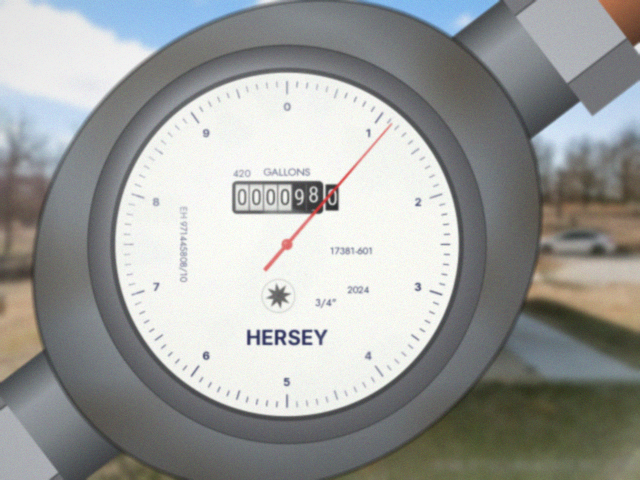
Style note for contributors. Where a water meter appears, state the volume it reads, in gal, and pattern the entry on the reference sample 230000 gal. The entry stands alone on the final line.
981.1 gal
